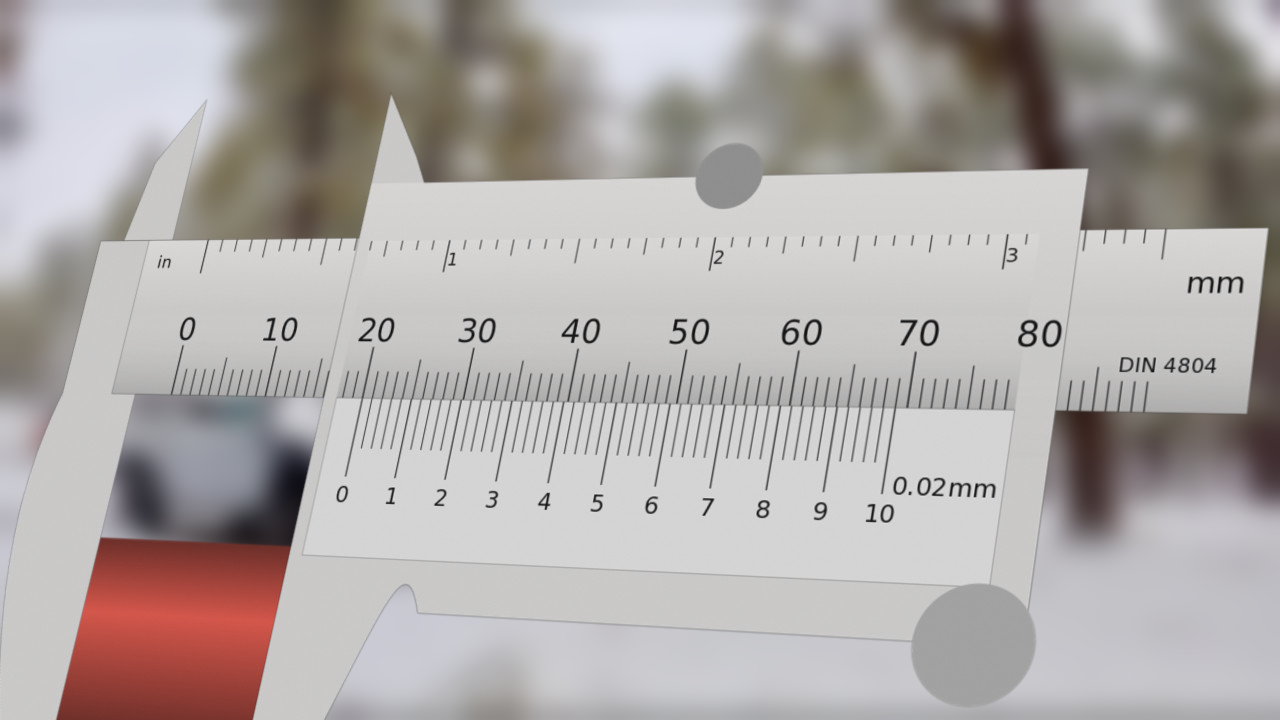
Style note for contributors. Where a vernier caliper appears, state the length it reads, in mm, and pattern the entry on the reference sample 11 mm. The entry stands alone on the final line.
20.0 mm
